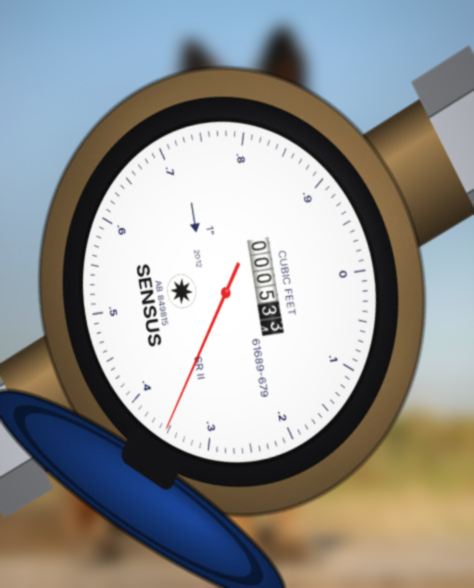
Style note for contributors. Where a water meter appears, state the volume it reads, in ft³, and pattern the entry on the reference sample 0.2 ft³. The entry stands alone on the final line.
533.35 ft³
